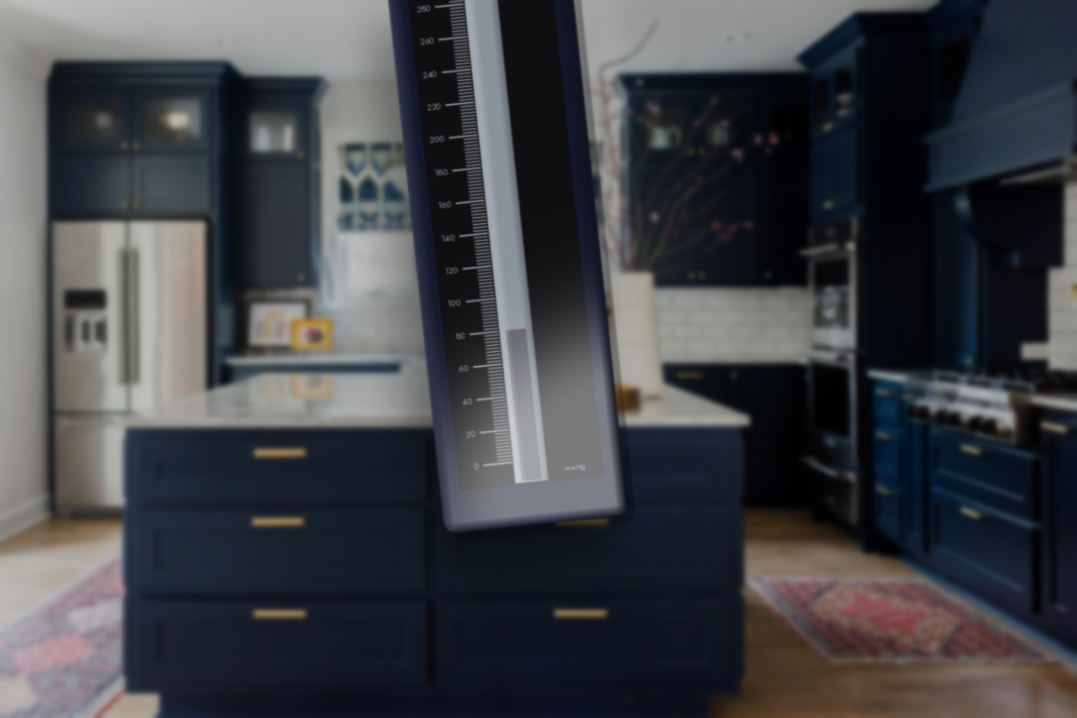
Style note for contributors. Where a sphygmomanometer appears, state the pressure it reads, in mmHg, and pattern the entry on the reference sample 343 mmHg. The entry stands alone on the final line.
80 mmHg
